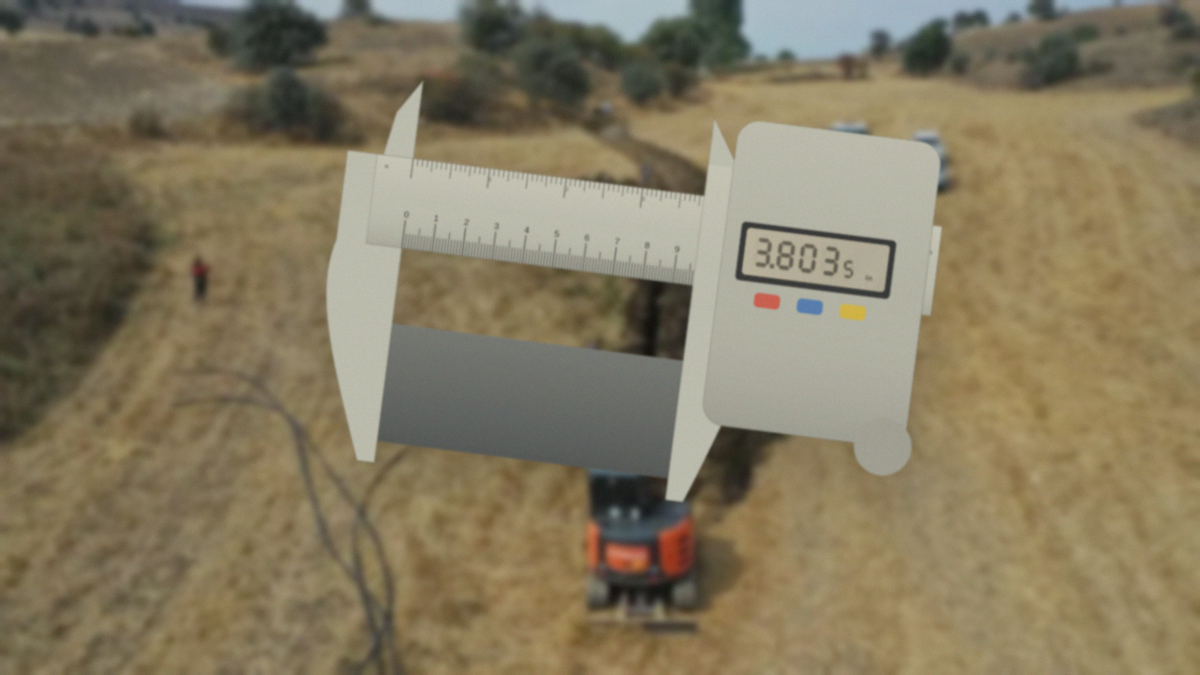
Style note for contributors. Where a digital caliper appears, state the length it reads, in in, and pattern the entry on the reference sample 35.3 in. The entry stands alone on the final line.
3.8035 in
